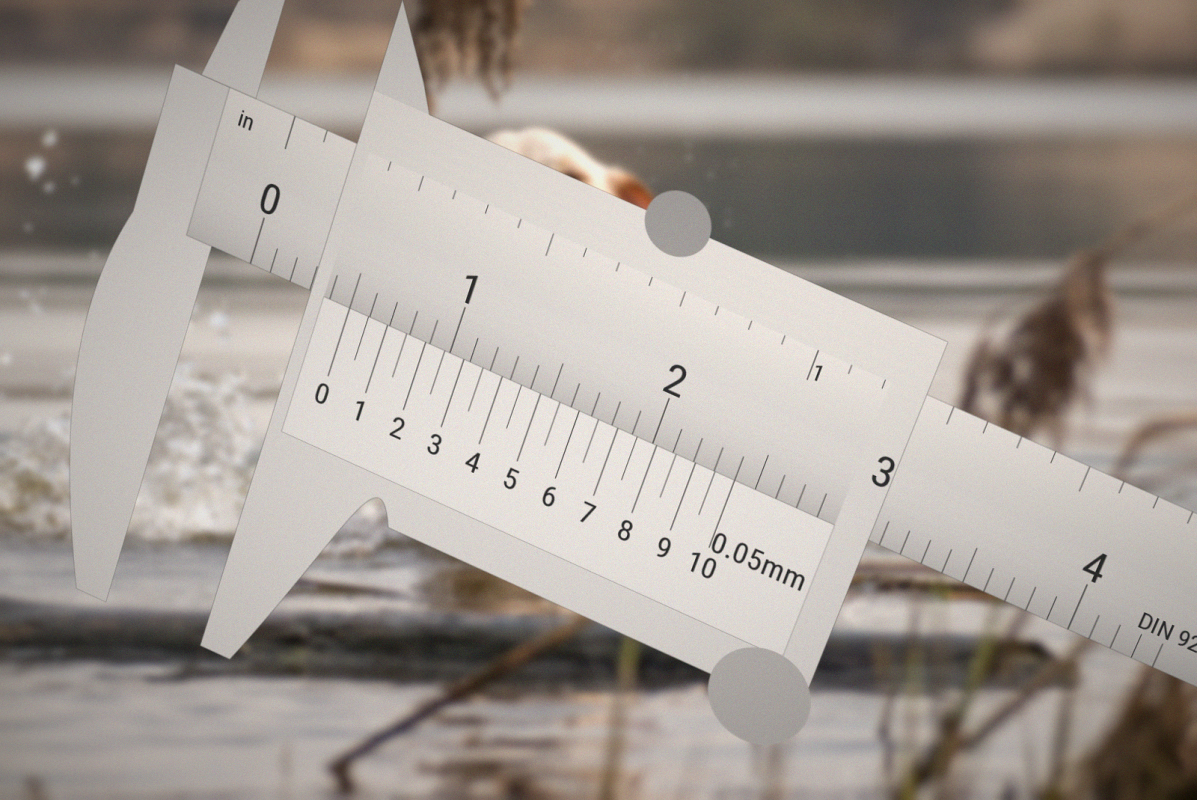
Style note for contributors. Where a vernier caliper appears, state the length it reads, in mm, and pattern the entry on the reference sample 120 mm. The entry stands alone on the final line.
5.00 mm
